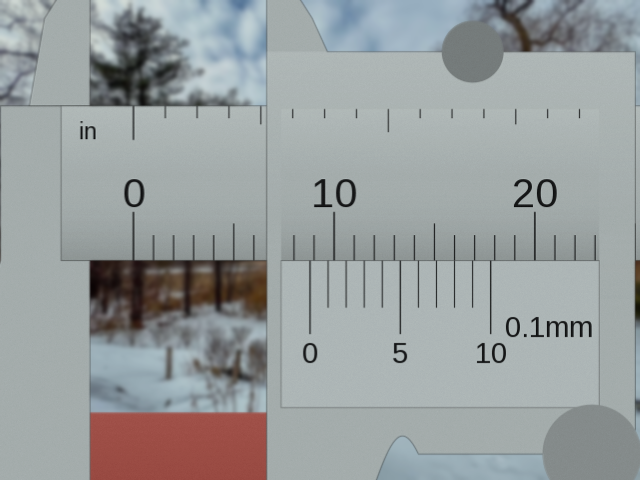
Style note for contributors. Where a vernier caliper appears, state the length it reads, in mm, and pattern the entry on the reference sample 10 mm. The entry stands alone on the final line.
8.8 mm
